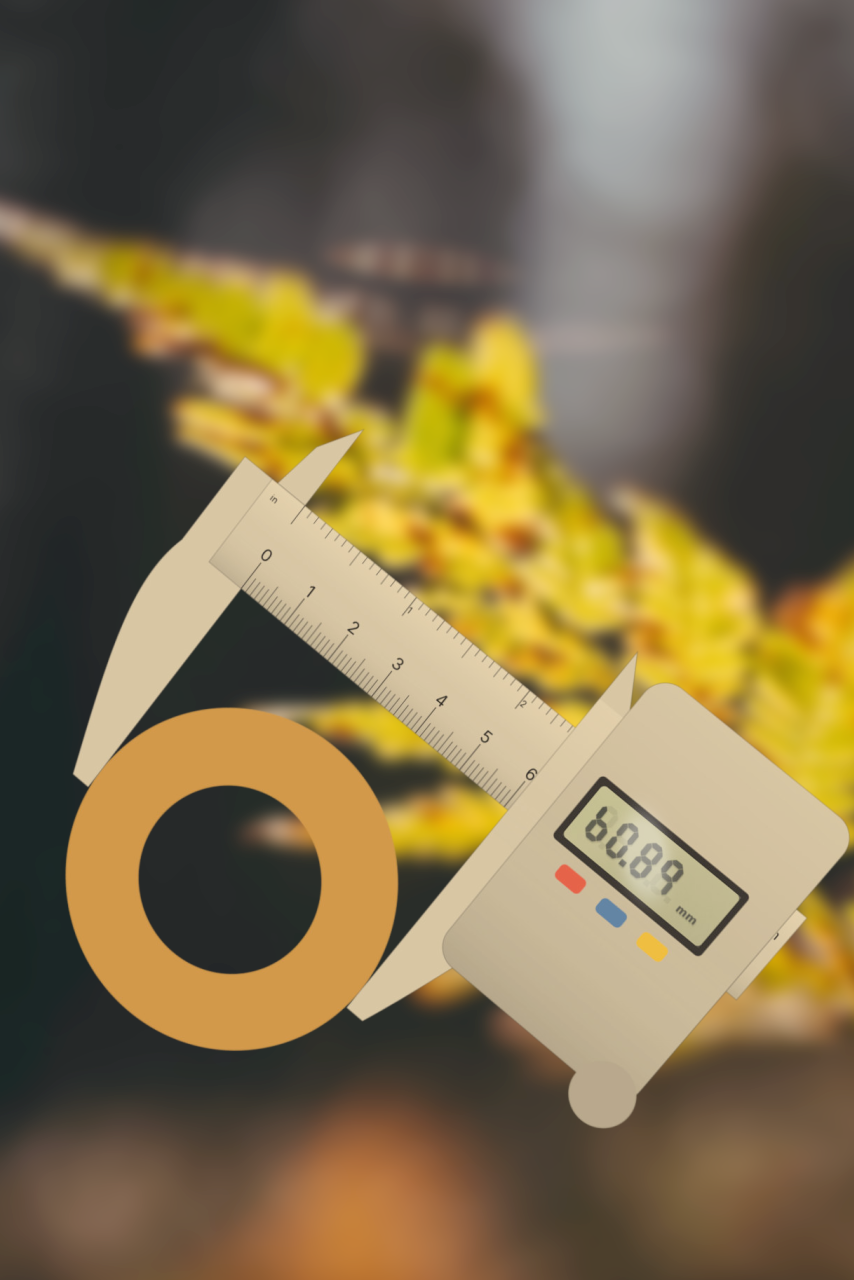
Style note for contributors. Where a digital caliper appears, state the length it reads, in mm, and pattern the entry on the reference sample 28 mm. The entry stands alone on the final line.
60.89 mm
